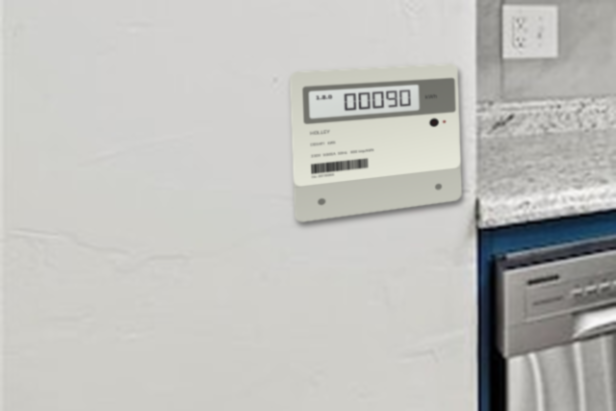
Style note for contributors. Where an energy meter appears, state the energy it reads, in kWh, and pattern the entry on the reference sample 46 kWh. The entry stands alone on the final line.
90 kWh
